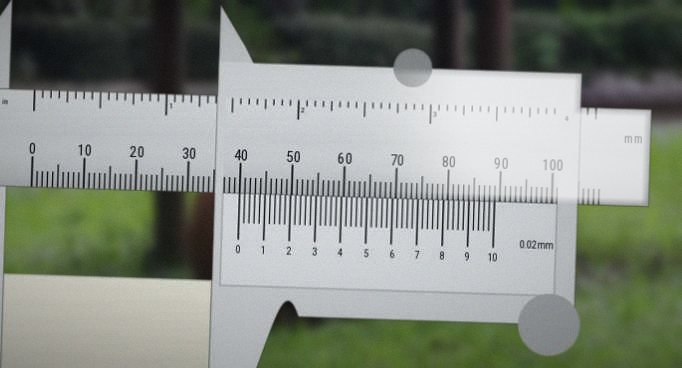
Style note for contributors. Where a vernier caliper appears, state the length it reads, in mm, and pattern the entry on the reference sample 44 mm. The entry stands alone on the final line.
40.0 mm
